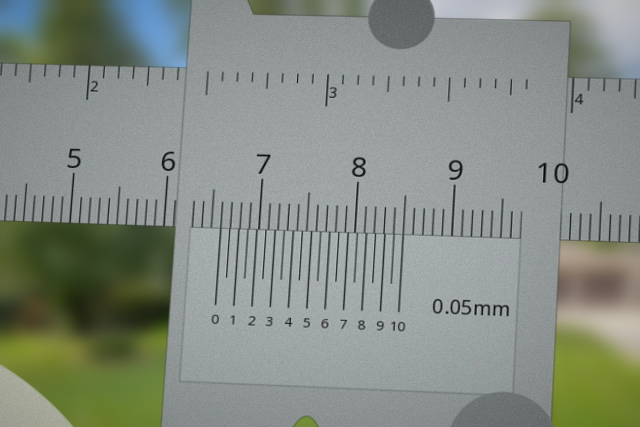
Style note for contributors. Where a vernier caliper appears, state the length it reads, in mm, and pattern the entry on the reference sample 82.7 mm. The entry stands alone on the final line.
66.0 mm
